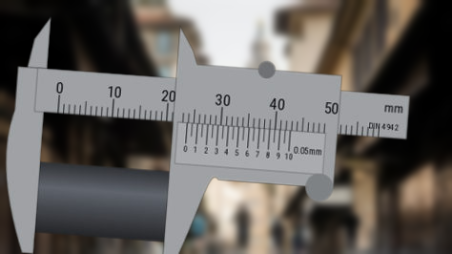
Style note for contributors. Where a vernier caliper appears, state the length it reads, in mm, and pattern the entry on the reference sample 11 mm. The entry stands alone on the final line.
23.8 mm
